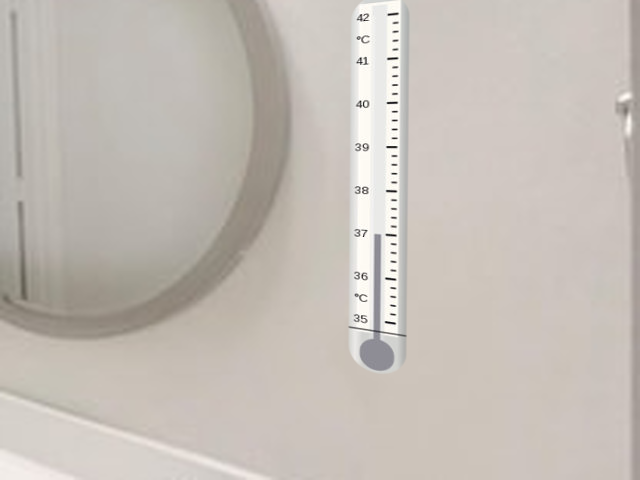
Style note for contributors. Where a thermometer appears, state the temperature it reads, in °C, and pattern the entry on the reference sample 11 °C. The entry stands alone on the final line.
37 °C
